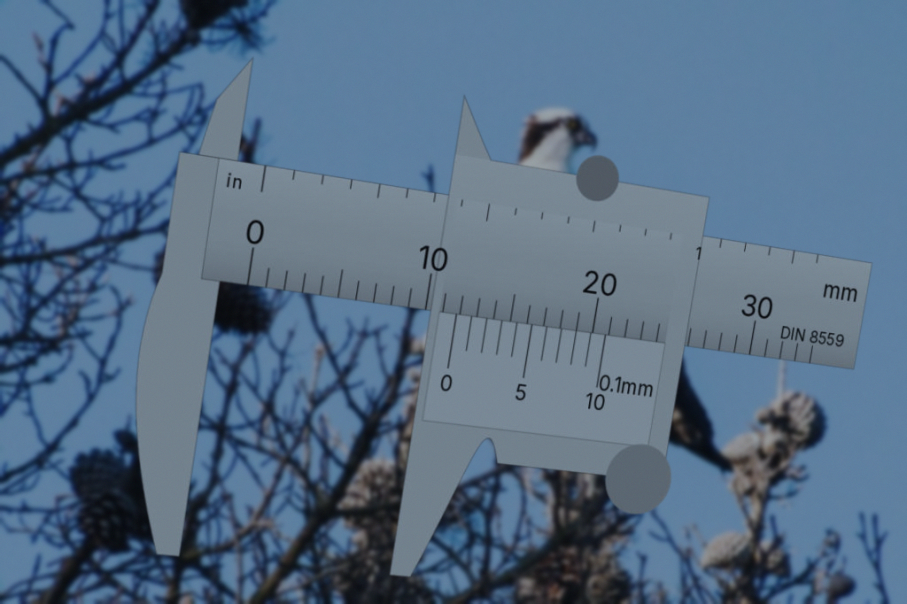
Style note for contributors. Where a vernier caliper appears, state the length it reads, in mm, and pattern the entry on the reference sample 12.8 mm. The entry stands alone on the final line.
11.8 mm
